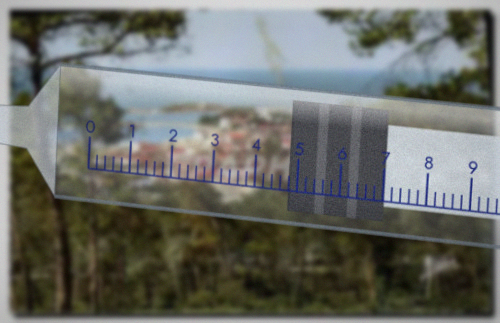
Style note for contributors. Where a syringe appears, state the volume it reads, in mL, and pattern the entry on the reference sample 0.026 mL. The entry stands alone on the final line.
4.8 mL
